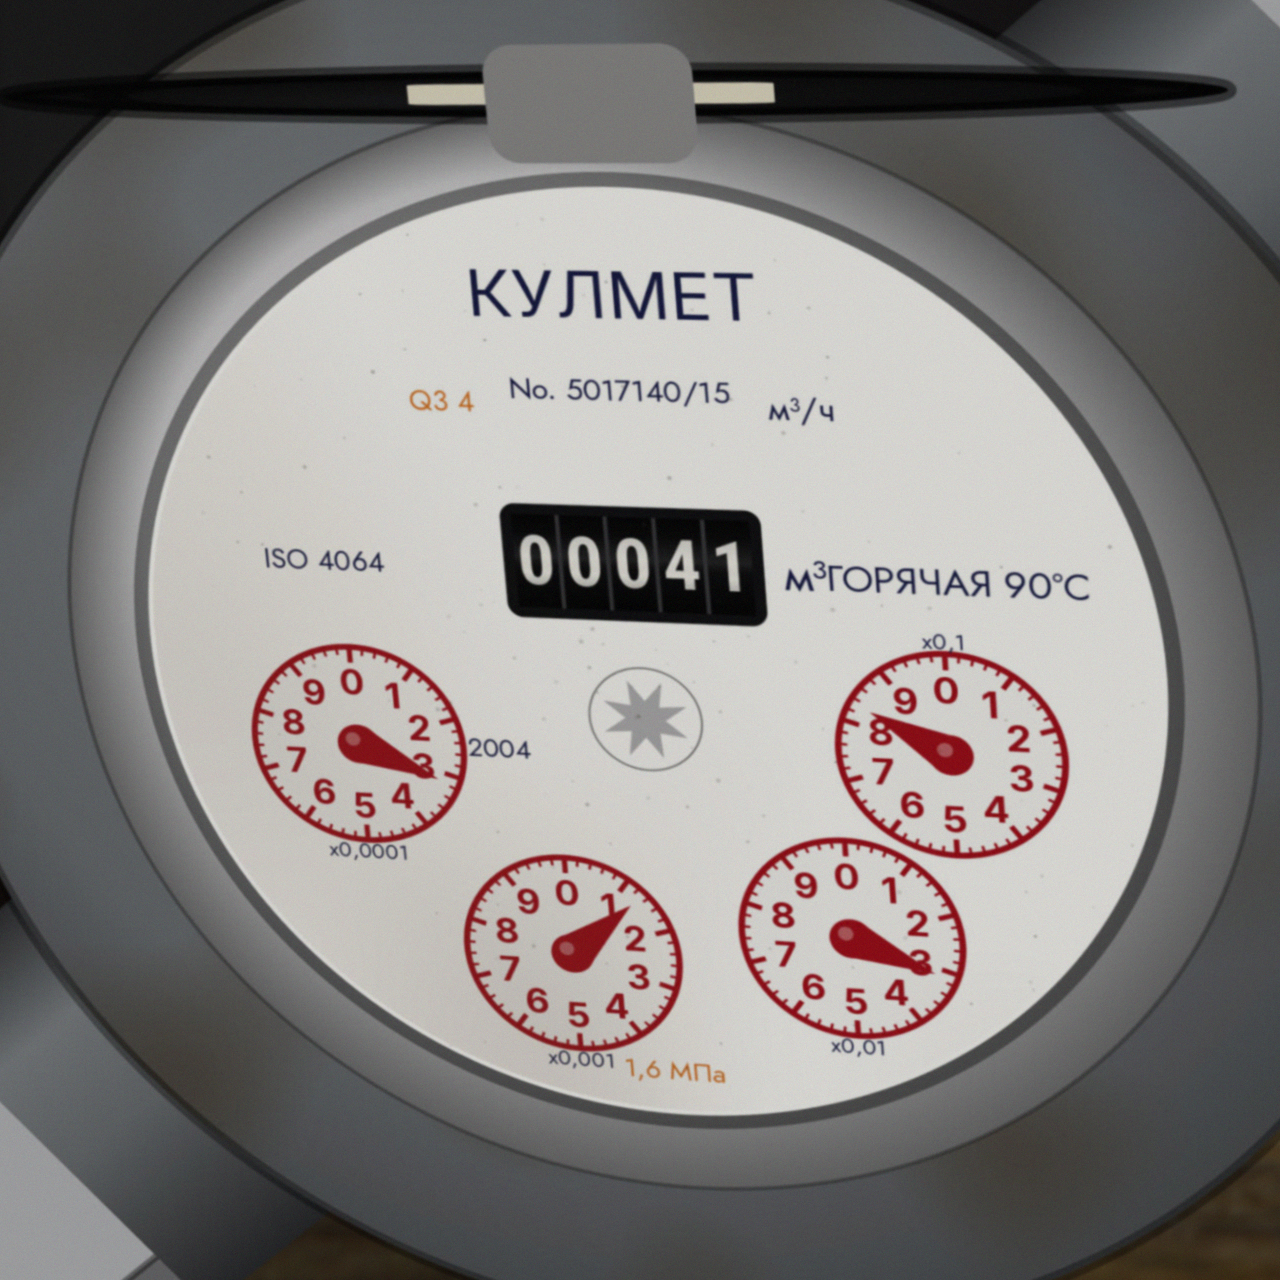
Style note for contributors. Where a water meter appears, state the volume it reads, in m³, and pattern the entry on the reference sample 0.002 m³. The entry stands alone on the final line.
41.8313 m³
